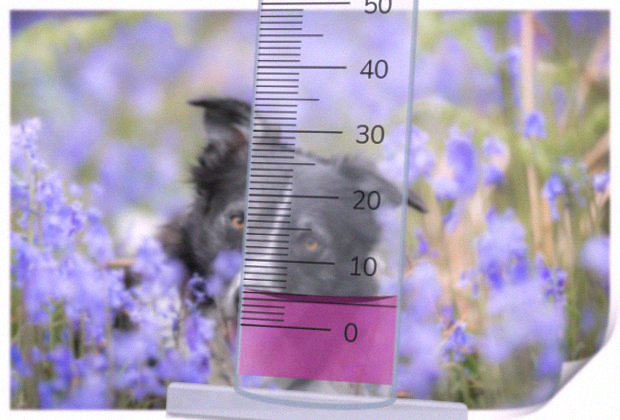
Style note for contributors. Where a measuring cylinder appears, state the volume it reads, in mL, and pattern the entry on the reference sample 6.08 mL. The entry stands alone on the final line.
4 mL
